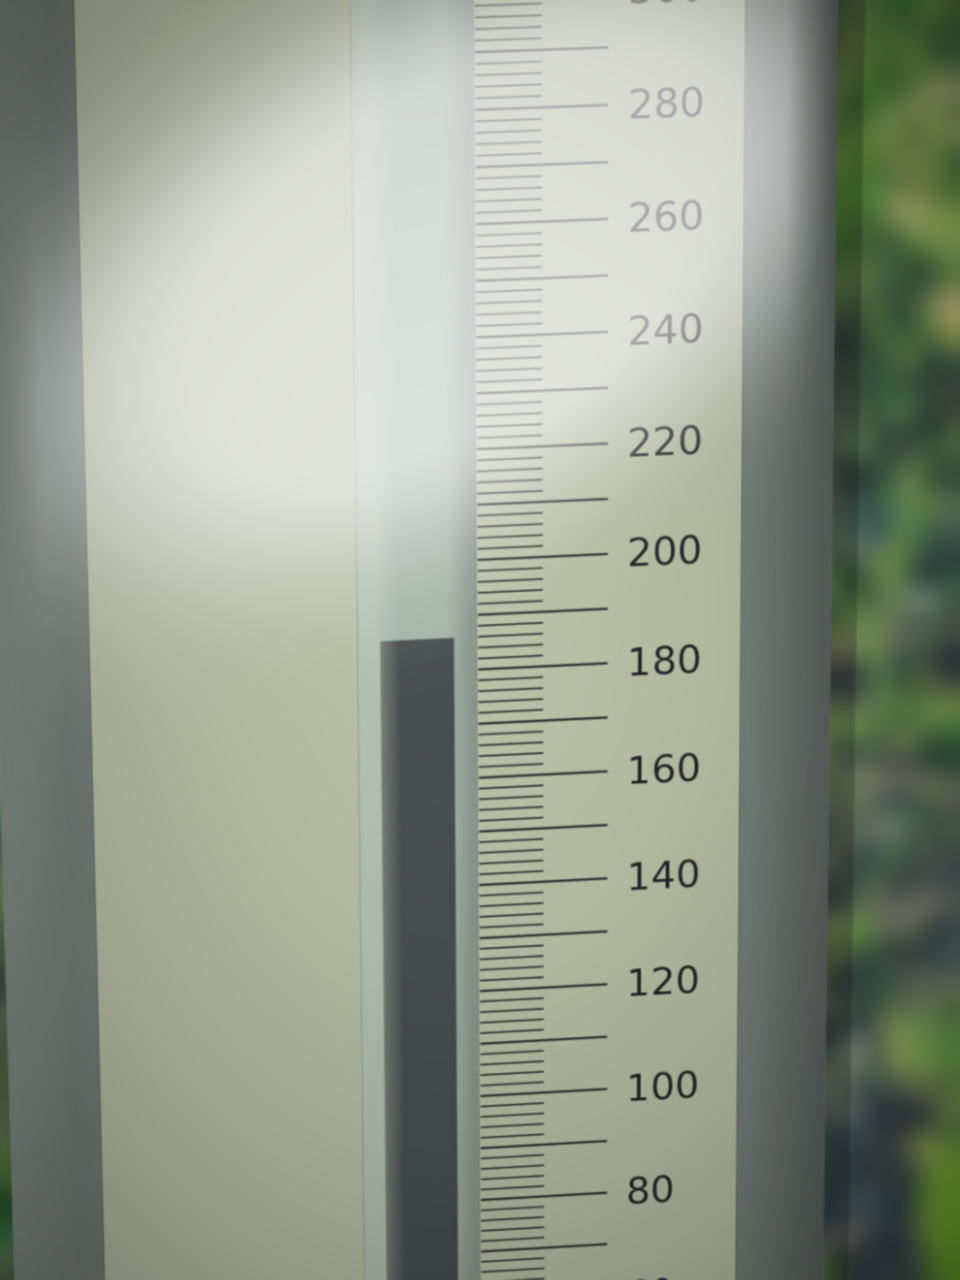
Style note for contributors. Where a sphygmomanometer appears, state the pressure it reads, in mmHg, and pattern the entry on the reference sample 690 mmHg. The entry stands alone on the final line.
186 mmHg
